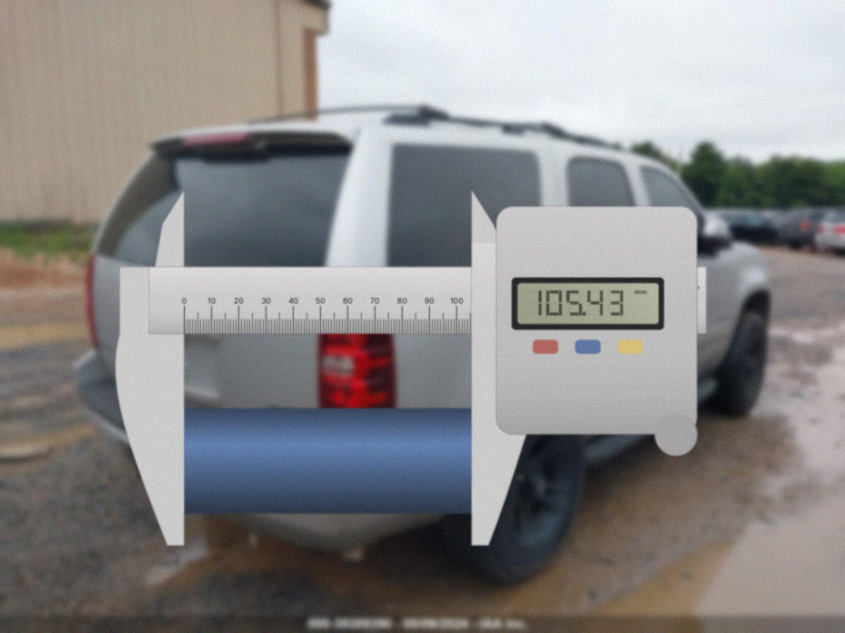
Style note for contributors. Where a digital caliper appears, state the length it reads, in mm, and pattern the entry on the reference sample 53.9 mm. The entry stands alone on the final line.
105.43 mm
